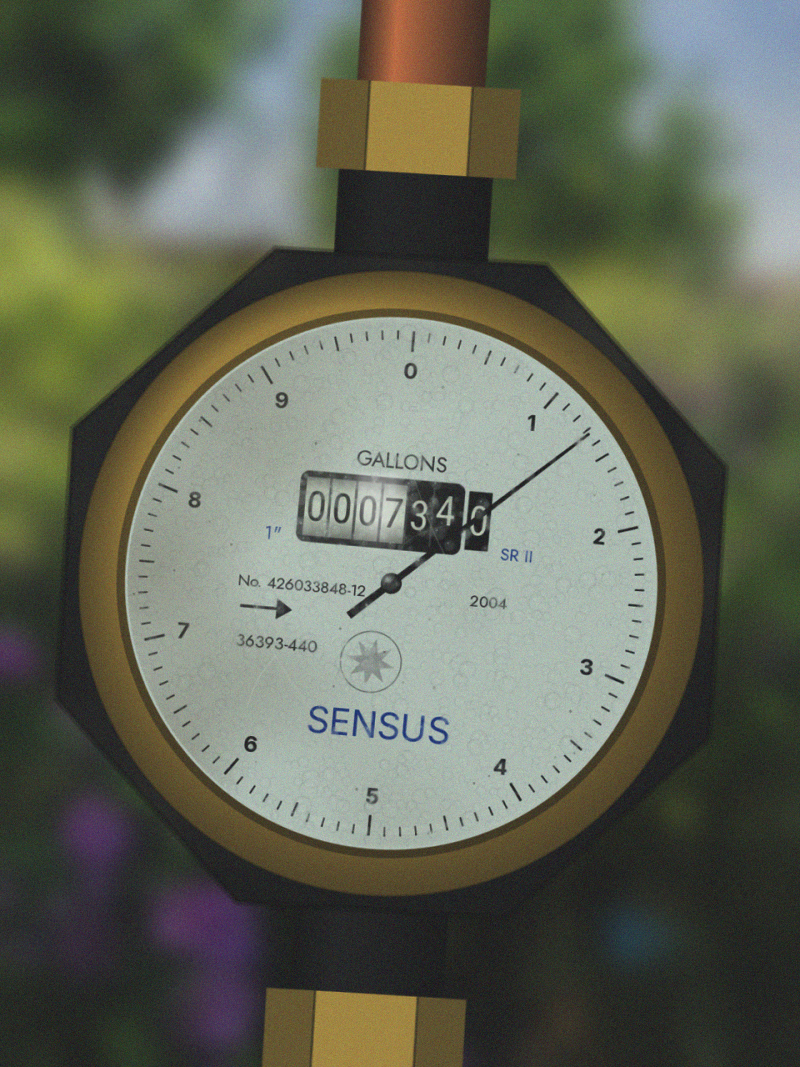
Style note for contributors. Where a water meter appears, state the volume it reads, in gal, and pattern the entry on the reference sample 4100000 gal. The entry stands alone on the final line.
7341.3 gal
